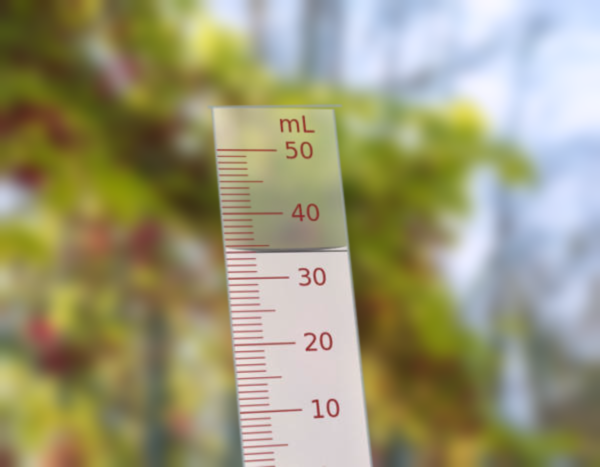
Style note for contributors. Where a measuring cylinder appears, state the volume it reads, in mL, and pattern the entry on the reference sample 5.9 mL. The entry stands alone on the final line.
34 mL
